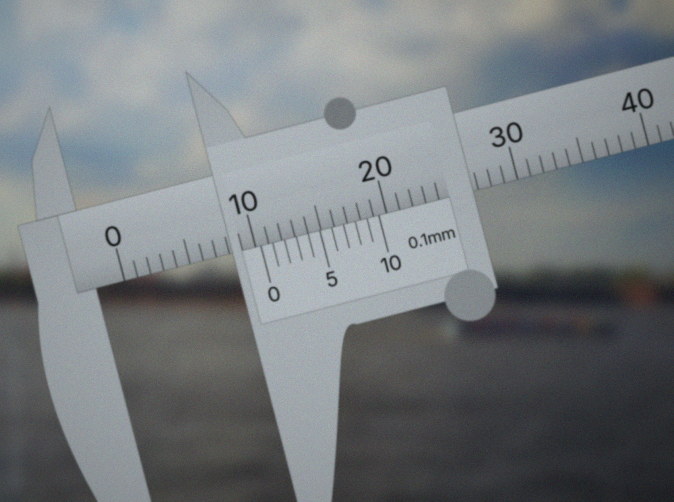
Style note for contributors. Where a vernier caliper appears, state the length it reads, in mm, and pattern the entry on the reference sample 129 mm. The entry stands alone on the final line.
10.4 mm
